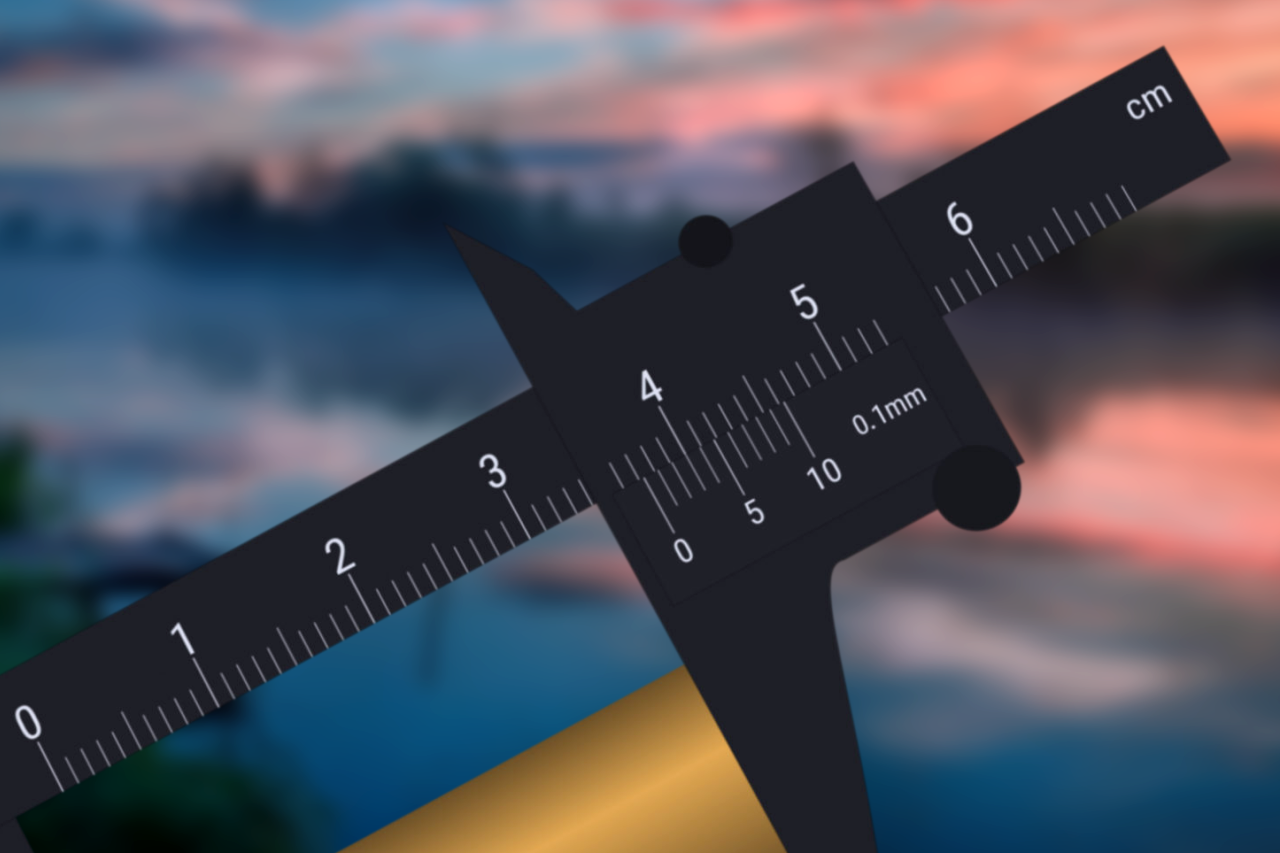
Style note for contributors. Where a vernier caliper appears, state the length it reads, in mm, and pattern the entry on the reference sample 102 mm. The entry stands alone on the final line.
37.3 mm
